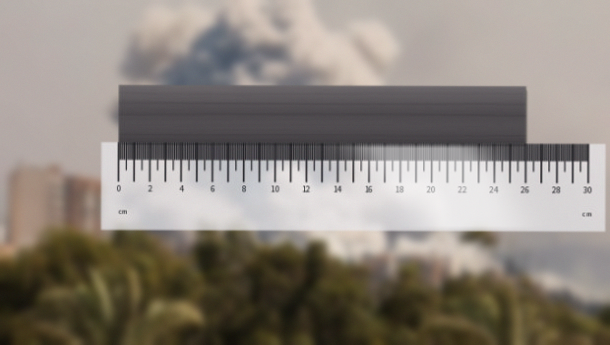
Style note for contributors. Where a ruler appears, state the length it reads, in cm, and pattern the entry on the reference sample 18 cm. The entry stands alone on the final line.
26 cm
